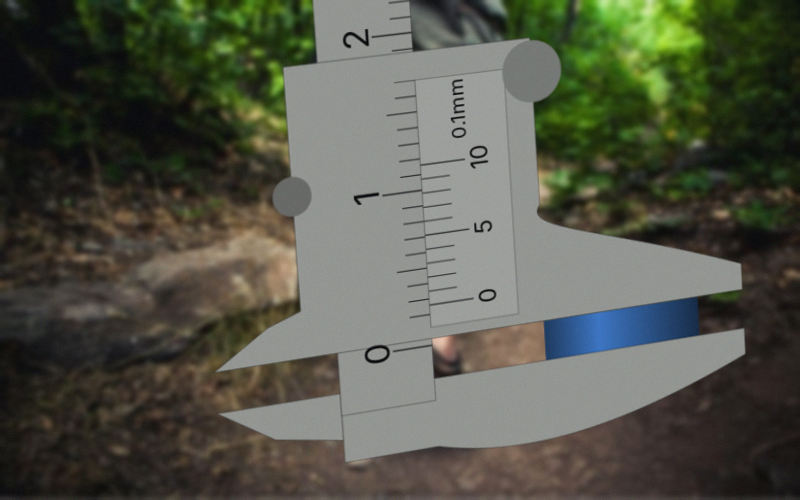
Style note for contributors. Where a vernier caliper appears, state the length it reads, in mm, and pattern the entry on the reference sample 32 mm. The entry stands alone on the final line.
2.6 mm
